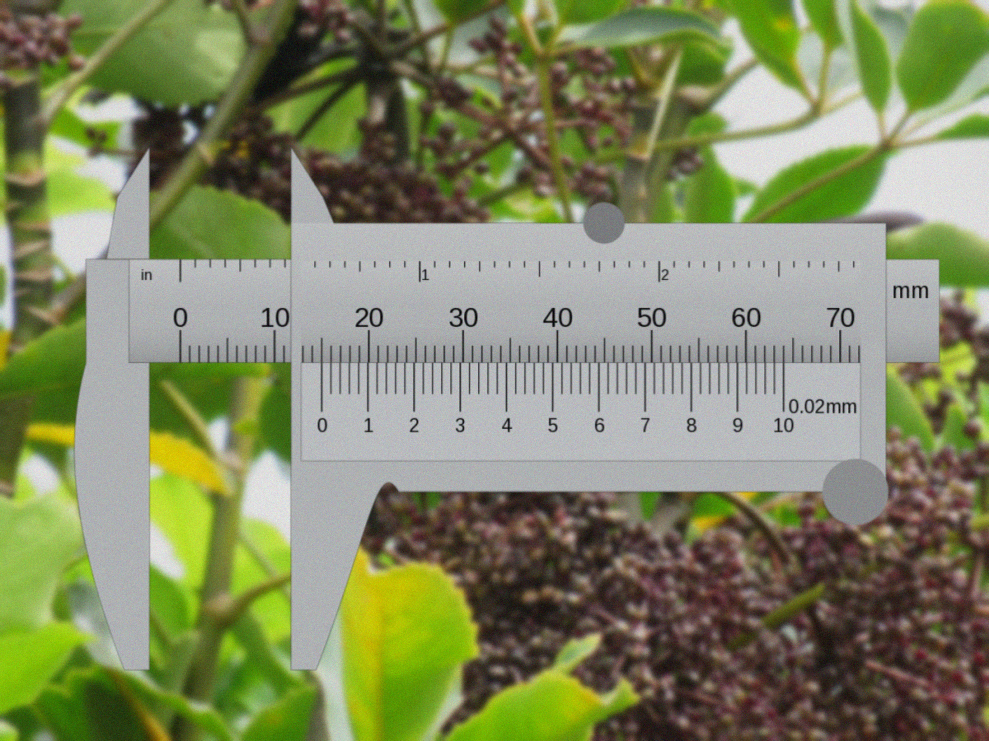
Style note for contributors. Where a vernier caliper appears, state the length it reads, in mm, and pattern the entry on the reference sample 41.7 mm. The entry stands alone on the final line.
15.0 mm
